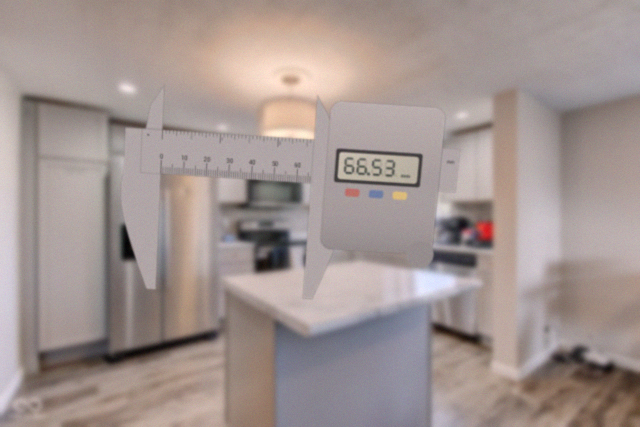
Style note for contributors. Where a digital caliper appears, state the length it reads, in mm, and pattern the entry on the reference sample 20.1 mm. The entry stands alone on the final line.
66.53 mm
